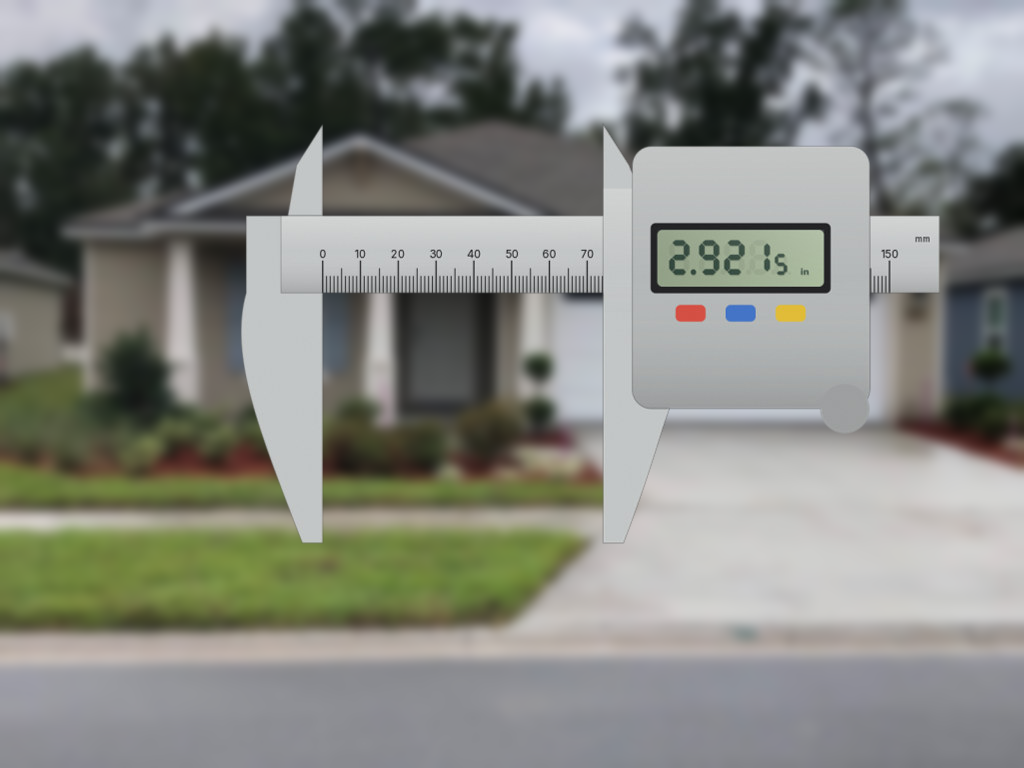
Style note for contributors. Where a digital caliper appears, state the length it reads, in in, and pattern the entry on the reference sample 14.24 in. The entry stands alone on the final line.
2.9215 in
